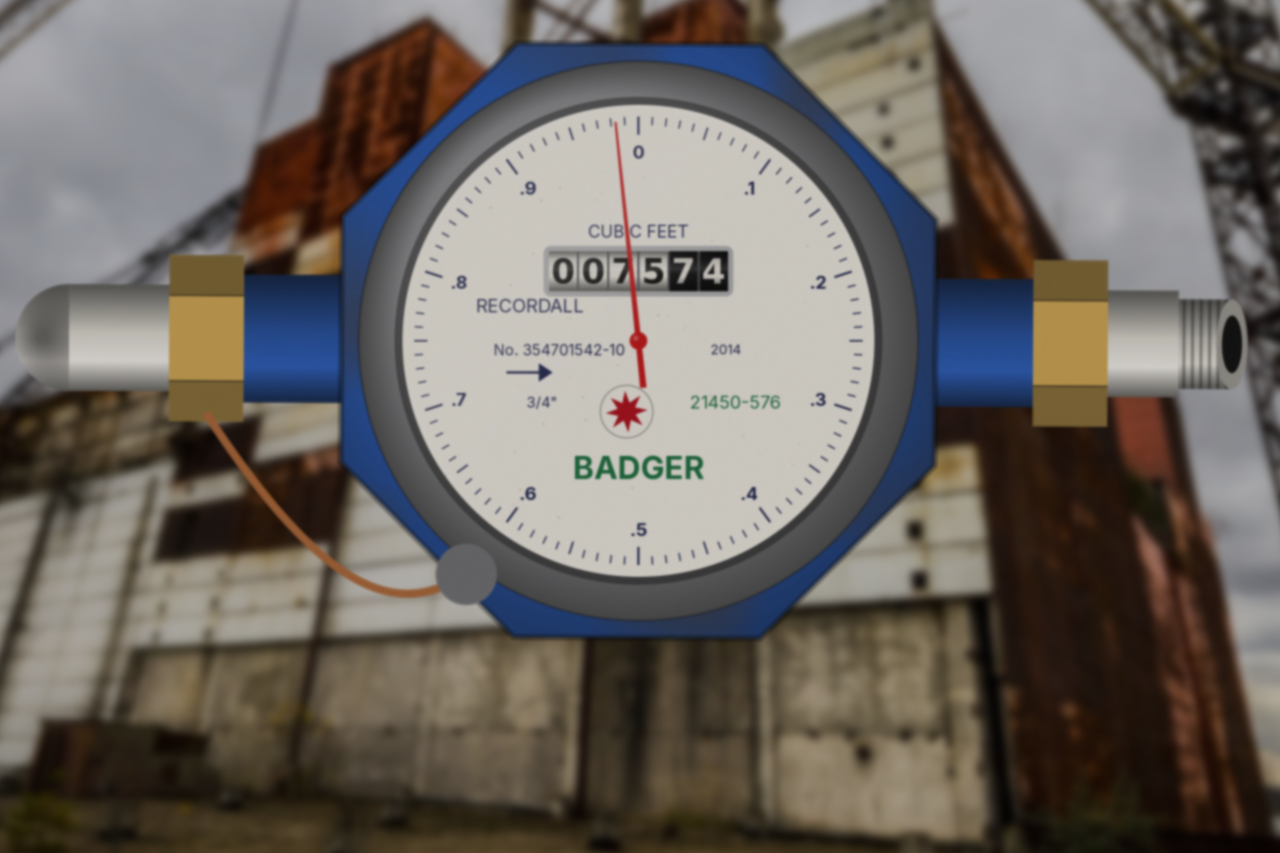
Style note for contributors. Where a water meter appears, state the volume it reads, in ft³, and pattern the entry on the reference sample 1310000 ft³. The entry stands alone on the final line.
7573.98 ft³
